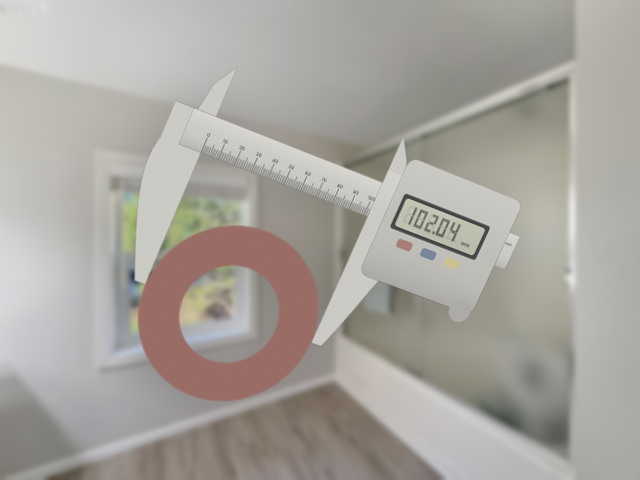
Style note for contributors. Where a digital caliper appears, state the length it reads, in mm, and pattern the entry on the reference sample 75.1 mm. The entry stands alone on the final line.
102.04 mm
